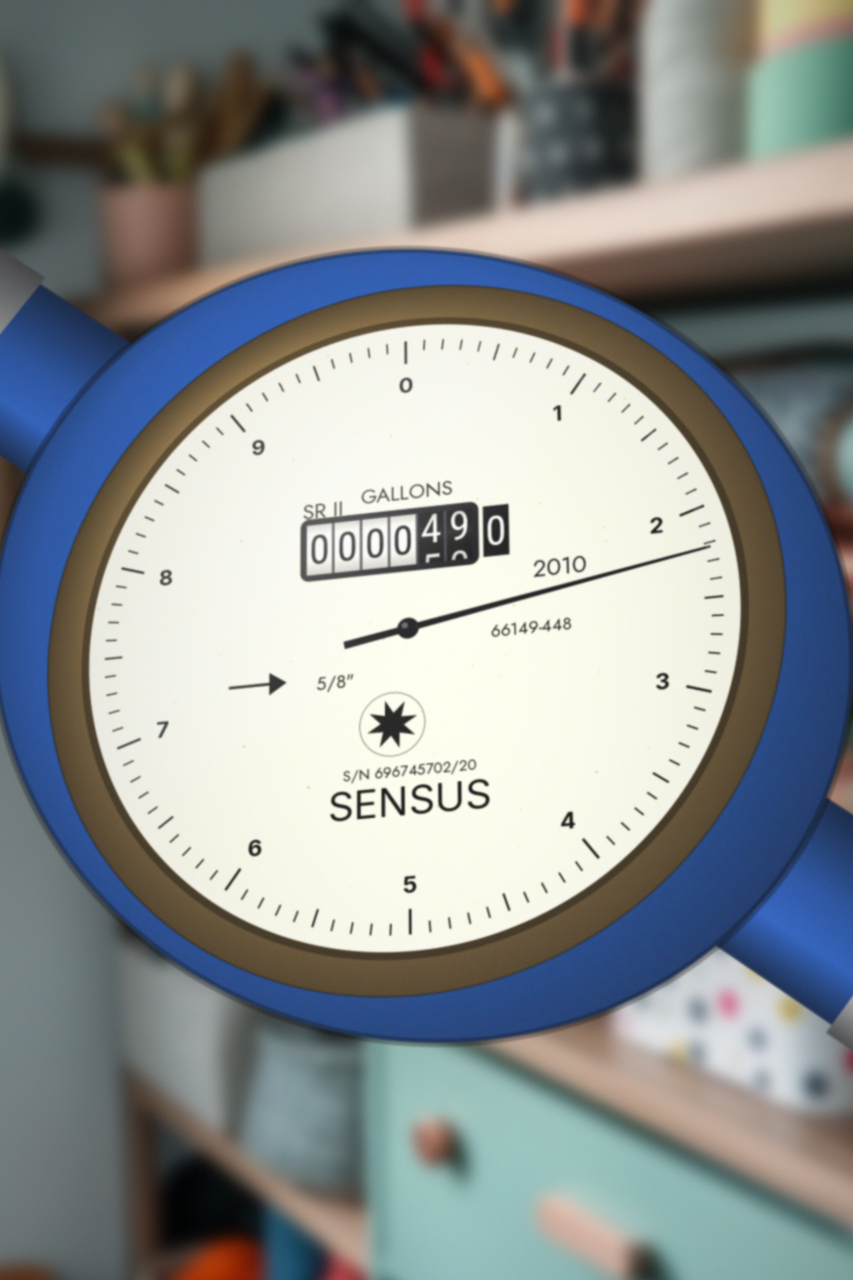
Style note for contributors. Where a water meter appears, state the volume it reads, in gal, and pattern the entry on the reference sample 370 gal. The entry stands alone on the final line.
492.2 gal
